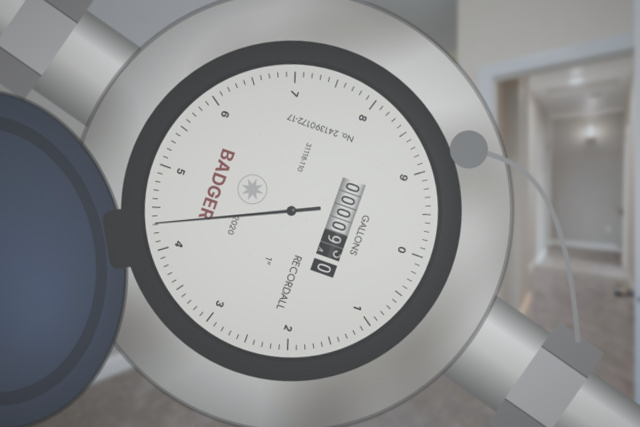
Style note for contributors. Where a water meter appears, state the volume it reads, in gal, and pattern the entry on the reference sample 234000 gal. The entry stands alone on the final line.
934.3 gal
